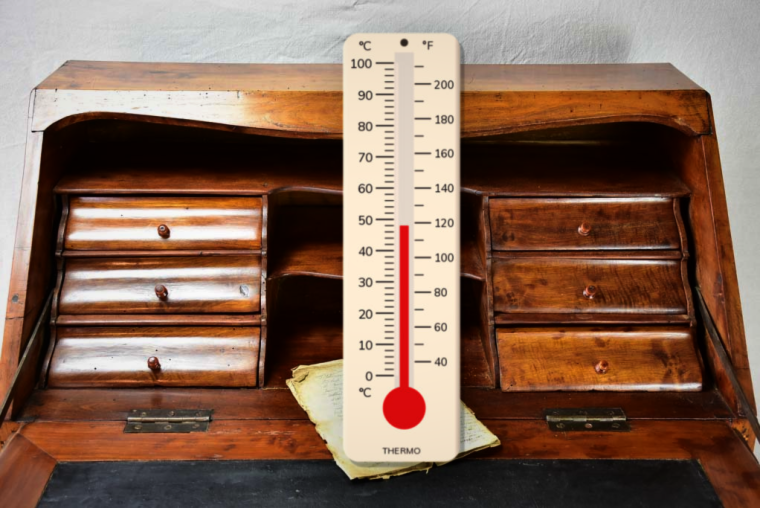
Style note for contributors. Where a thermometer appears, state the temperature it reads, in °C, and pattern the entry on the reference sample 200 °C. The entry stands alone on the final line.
48 °C
